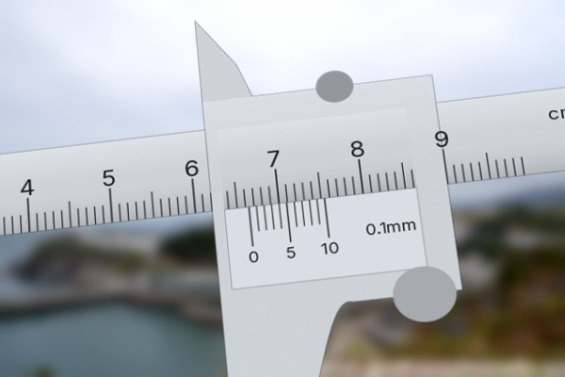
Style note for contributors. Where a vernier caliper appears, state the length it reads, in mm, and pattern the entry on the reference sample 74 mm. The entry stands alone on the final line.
66.4 mm
